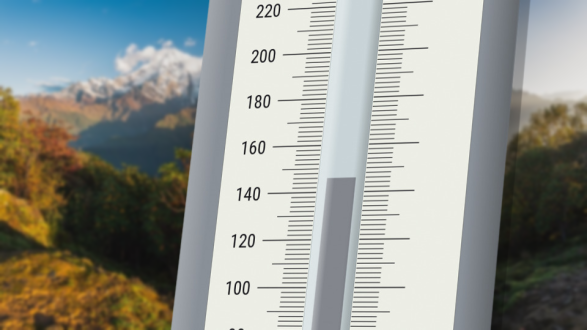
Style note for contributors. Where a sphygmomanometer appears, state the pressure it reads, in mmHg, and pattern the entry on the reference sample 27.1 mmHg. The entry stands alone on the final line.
146 mmHg
